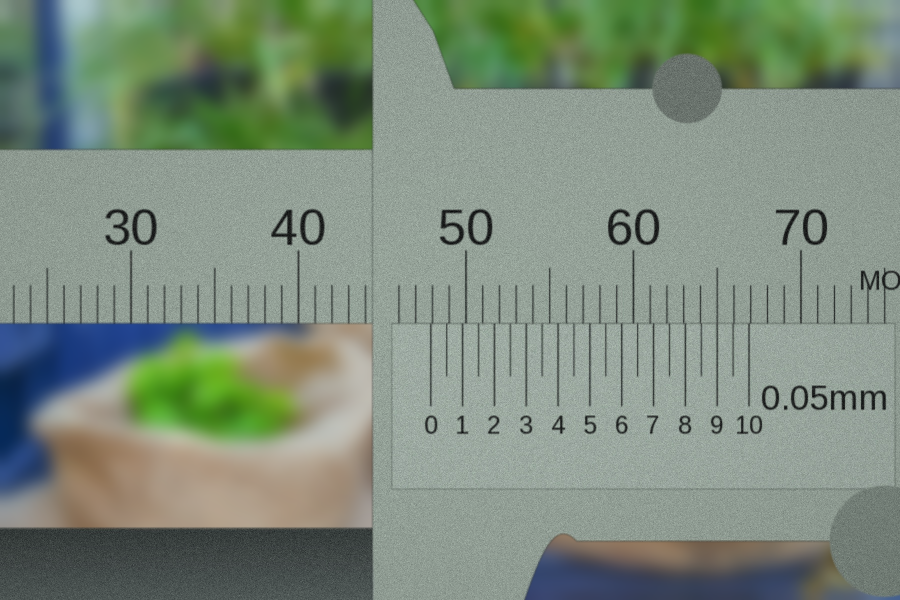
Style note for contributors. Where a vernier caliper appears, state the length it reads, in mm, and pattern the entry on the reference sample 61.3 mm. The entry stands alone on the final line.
47.9 mm
